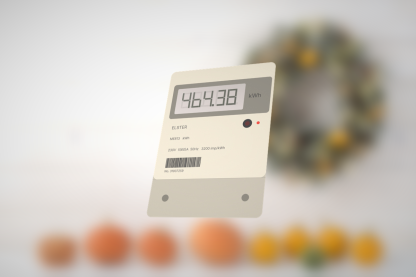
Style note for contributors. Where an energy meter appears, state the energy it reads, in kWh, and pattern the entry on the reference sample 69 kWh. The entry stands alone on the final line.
464.38 kWh
